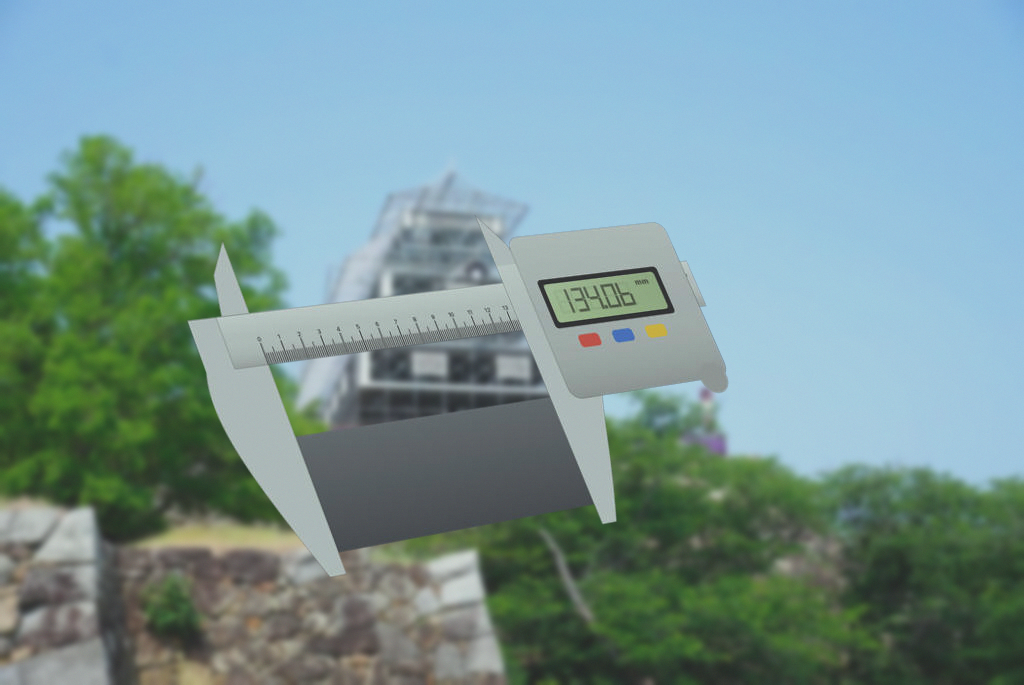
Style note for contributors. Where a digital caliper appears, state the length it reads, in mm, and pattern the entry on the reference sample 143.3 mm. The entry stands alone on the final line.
134.06 mm
